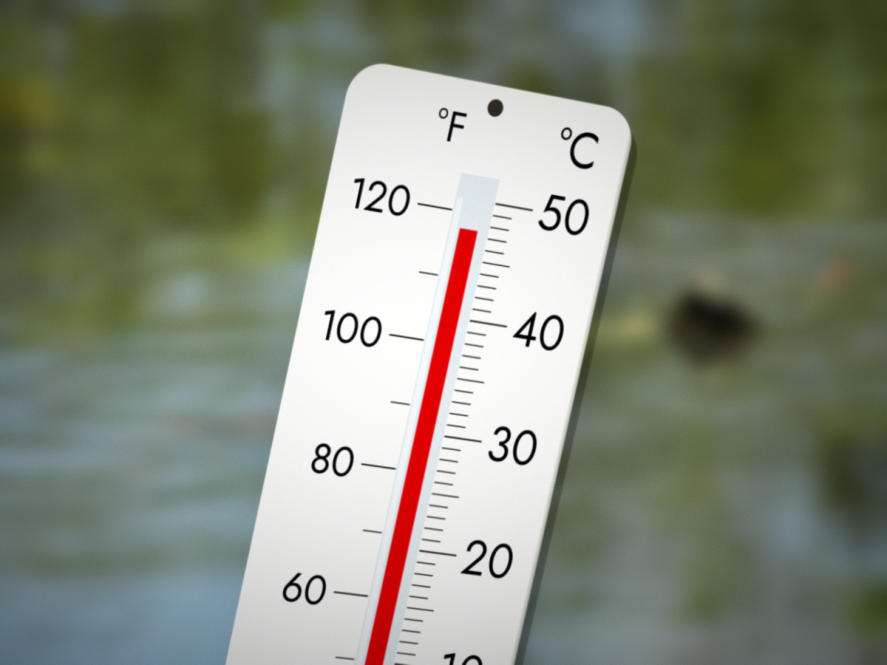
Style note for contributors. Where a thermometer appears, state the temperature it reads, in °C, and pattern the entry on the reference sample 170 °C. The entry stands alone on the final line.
47.5 °C
